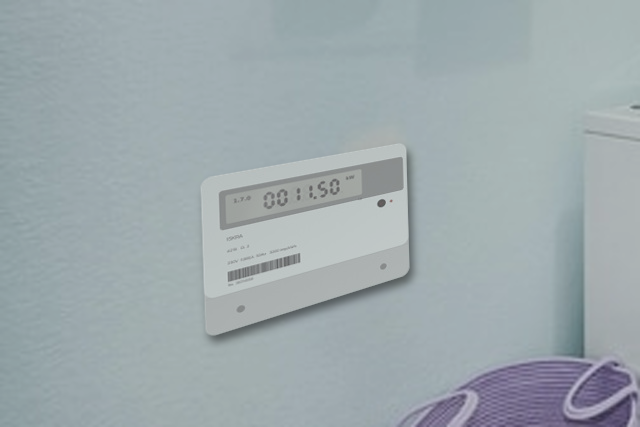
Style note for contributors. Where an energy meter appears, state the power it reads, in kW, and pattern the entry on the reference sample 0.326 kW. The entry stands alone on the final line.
11.50 kW
